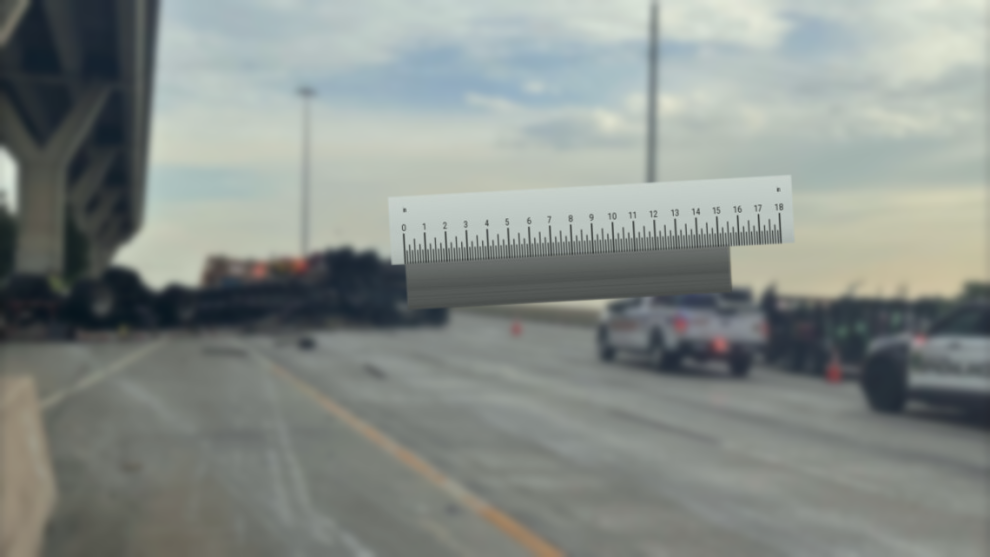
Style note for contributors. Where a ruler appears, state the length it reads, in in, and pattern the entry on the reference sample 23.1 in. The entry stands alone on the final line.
15.5 in
